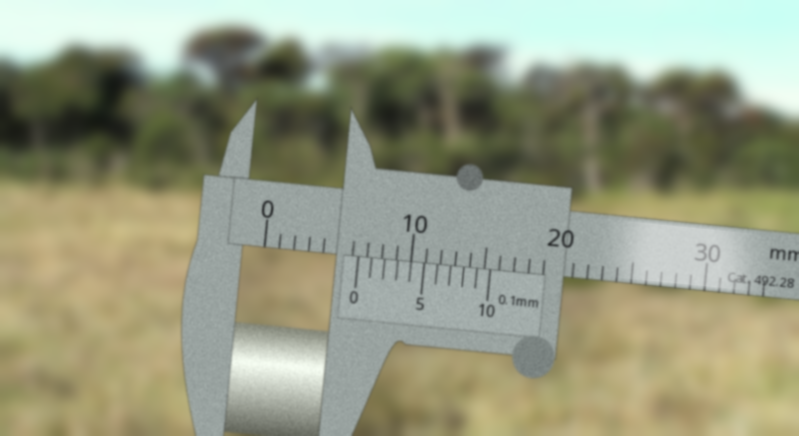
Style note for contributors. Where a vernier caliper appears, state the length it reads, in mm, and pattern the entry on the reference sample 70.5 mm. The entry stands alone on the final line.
6.4 mm
